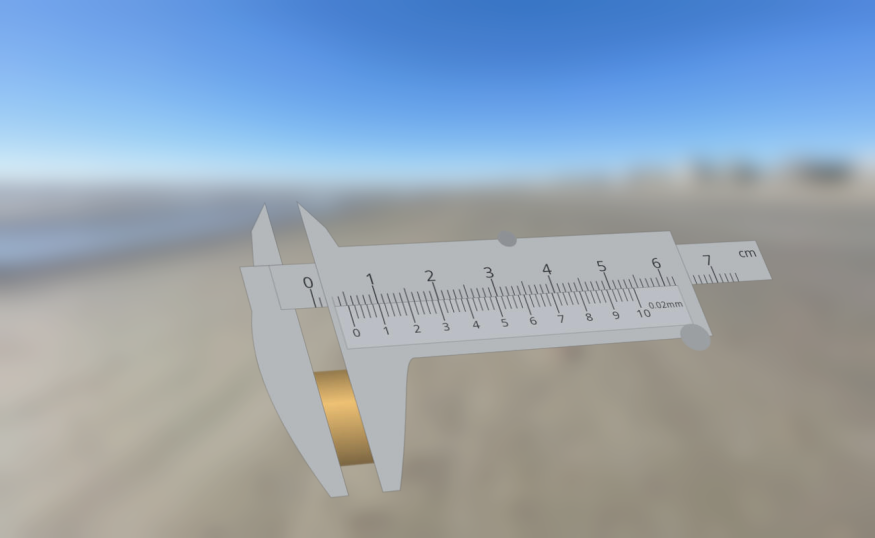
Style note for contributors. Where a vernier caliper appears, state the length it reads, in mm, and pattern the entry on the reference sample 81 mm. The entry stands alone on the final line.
5.2 mm
